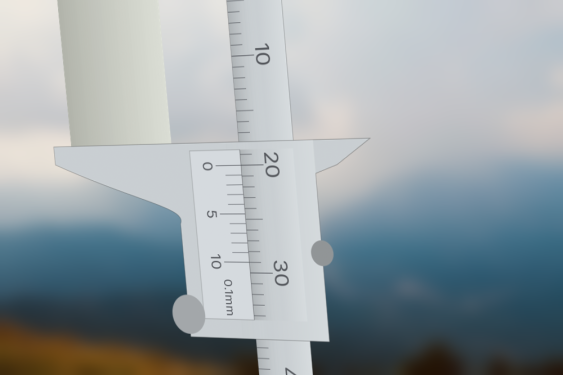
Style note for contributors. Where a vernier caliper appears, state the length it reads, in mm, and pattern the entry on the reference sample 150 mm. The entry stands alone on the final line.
20.0 mm
